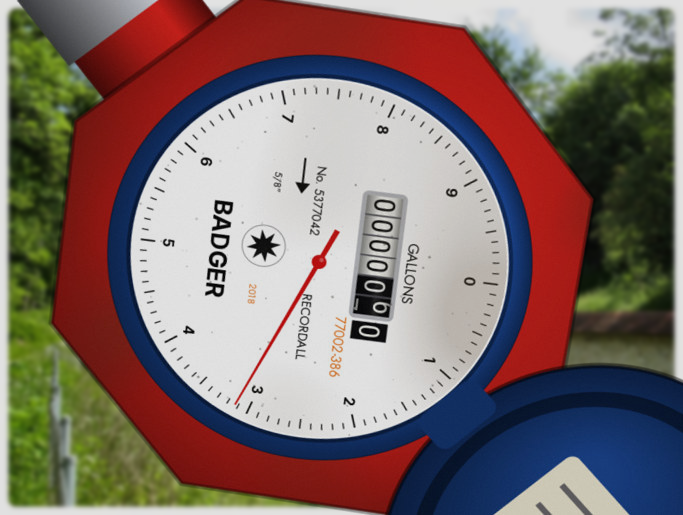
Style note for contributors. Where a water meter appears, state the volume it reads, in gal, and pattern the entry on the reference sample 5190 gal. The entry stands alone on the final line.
63.1 gal
